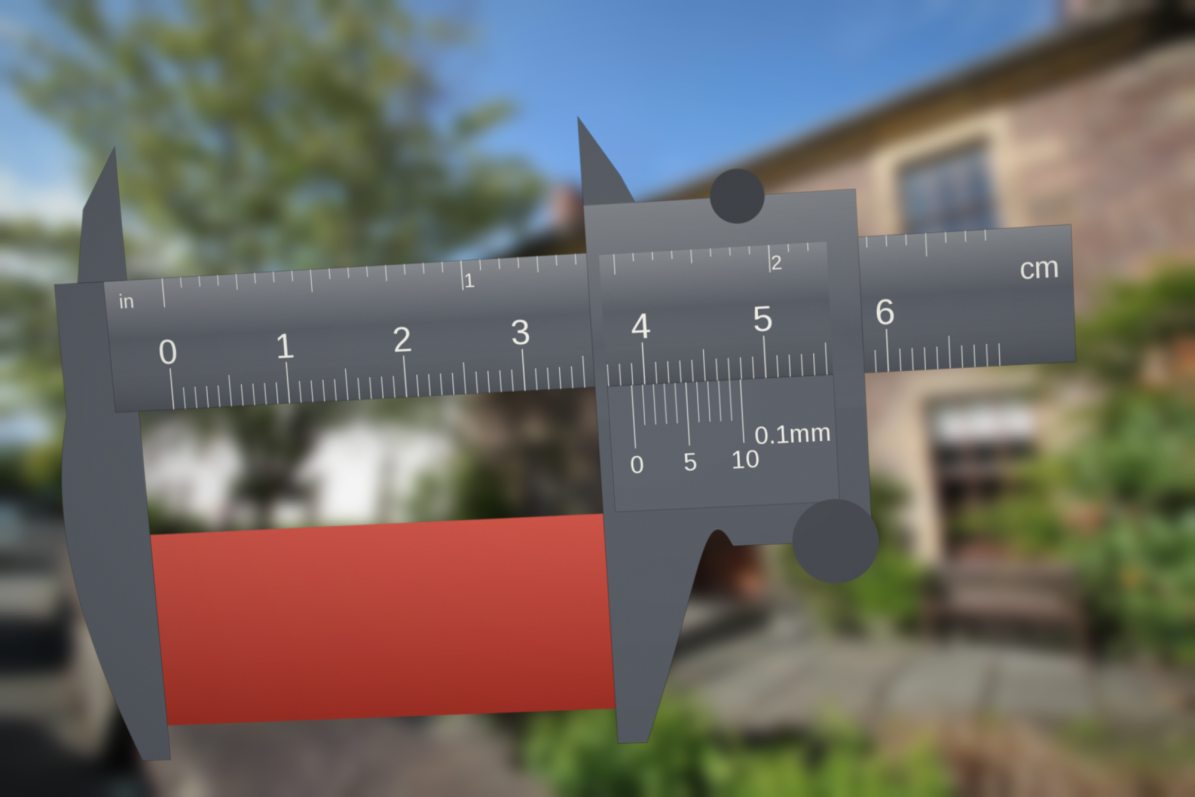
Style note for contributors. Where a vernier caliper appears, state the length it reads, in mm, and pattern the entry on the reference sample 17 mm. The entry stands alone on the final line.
38.9 mm
